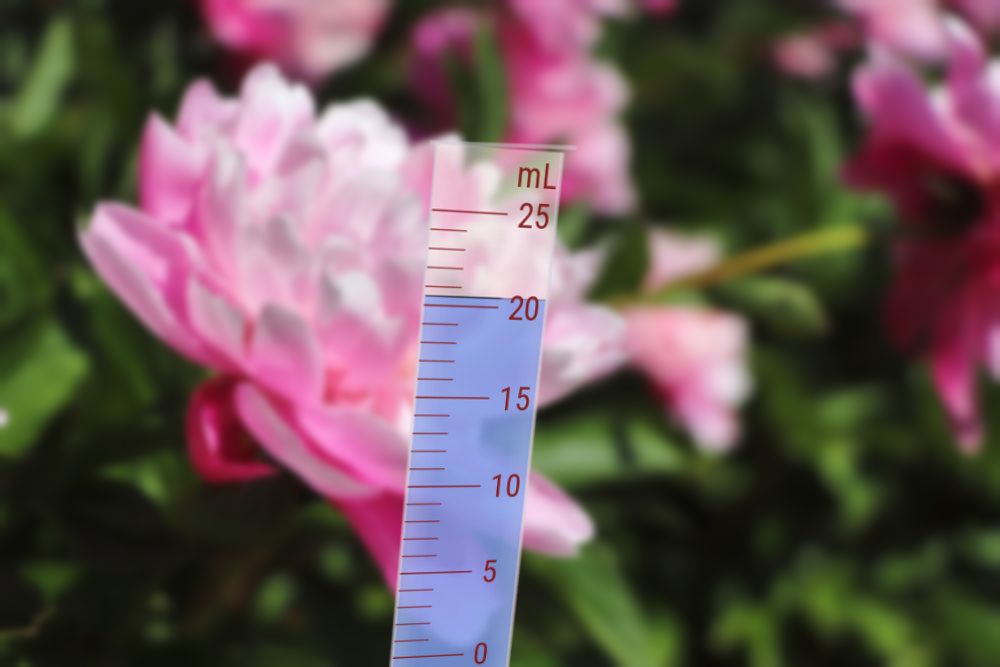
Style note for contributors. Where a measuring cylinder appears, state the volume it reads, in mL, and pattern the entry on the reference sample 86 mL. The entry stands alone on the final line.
20.5 mL
